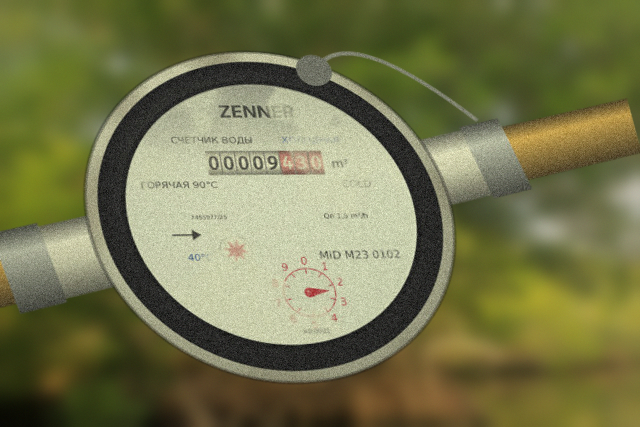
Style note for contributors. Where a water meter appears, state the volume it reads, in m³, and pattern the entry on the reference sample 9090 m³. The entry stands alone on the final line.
9.4302 m³
